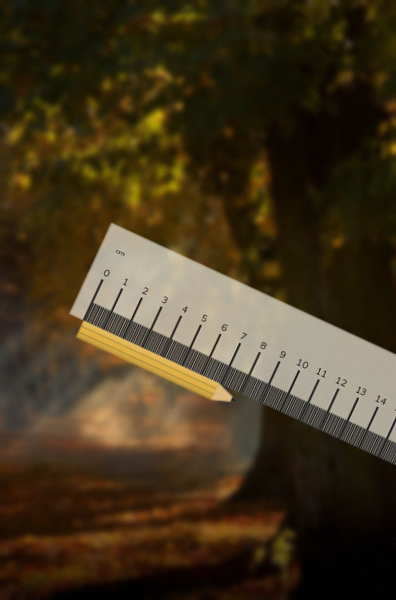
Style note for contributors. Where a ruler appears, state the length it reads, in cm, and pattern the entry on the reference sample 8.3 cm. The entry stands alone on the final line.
8 cm
